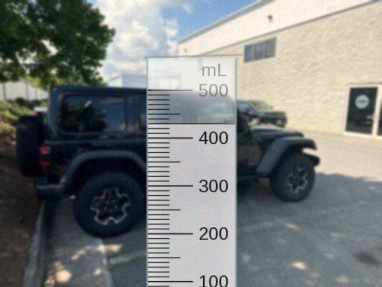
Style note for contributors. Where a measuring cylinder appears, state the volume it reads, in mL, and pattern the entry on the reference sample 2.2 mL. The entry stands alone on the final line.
430 mL
